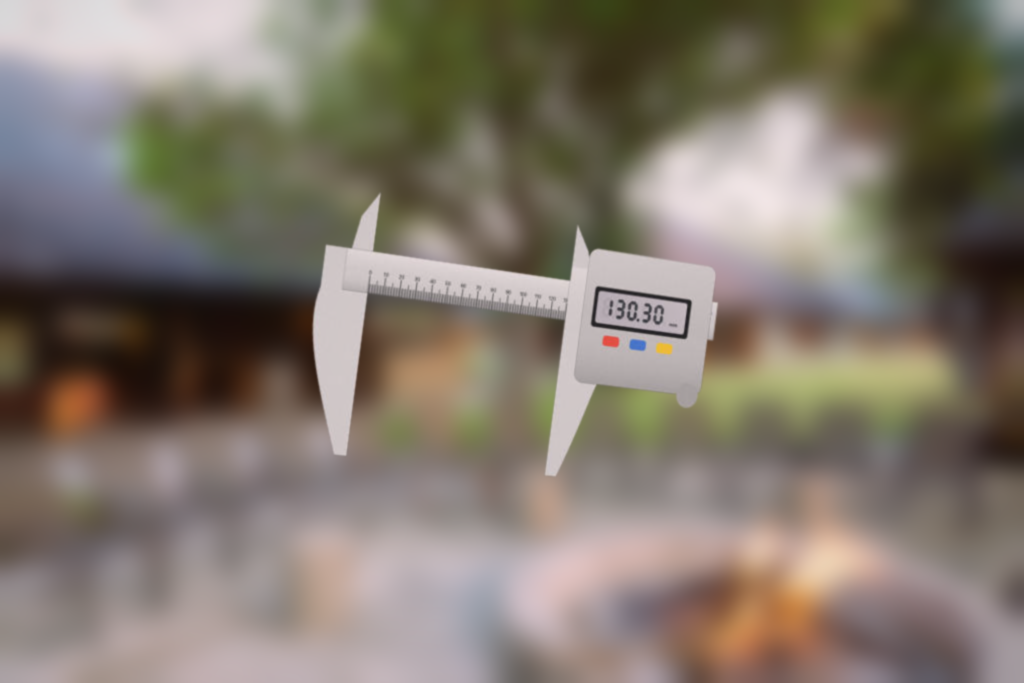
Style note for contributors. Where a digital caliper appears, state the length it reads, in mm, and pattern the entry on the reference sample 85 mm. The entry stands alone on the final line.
130.30 mm
